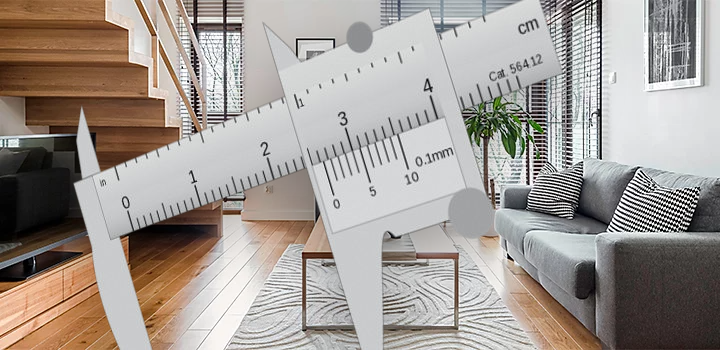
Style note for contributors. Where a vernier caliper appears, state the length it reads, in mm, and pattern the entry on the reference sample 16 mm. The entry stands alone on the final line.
26.4 mm
